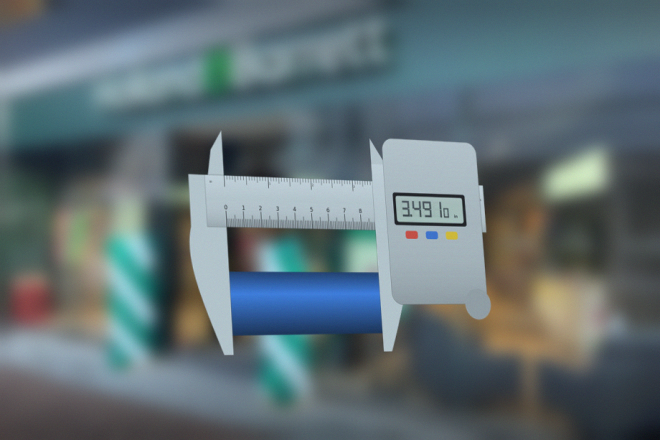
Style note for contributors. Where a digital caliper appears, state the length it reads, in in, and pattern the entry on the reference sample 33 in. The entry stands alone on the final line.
3.4910 in
